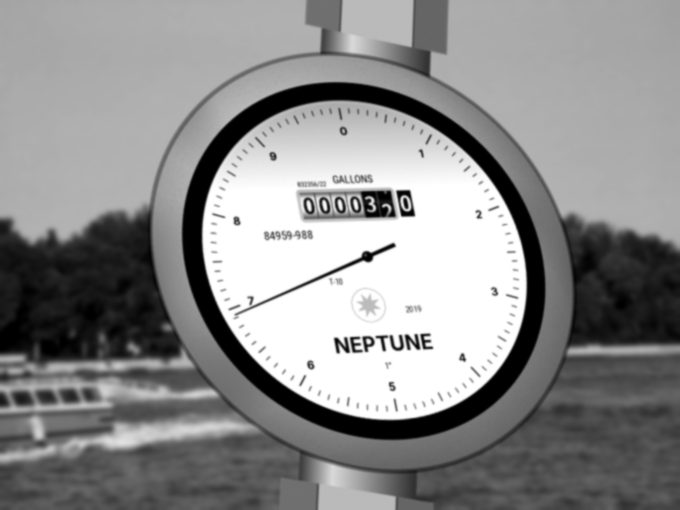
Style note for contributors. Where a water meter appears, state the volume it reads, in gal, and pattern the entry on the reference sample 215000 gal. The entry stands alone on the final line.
316.9 gal
